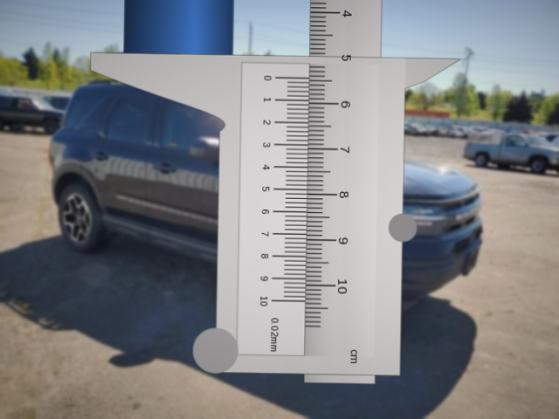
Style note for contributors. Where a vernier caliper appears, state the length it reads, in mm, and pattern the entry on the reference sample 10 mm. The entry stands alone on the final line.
54.5 mm
